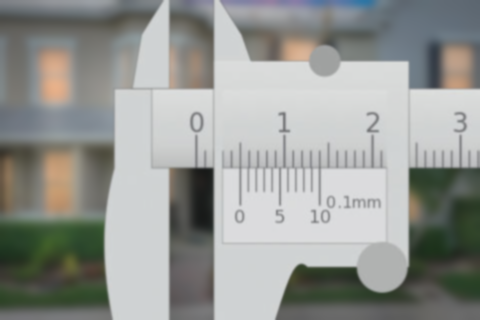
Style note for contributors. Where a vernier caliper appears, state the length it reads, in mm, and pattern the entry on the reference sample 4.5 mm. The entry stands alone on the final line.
5.0 mm
